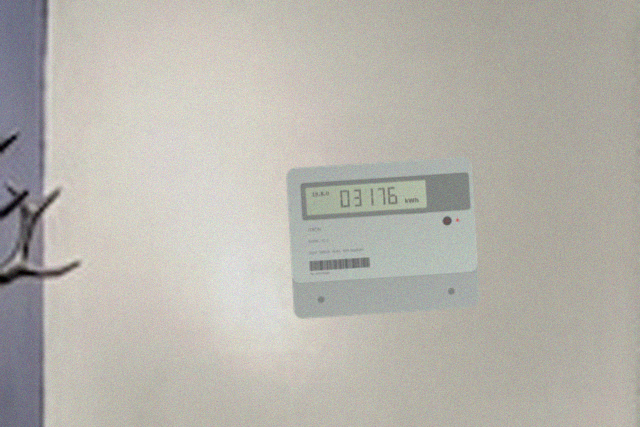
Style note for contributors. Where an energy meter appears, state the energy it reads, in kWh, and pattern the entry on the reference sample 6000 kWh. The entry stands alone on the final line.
3176 kWh
